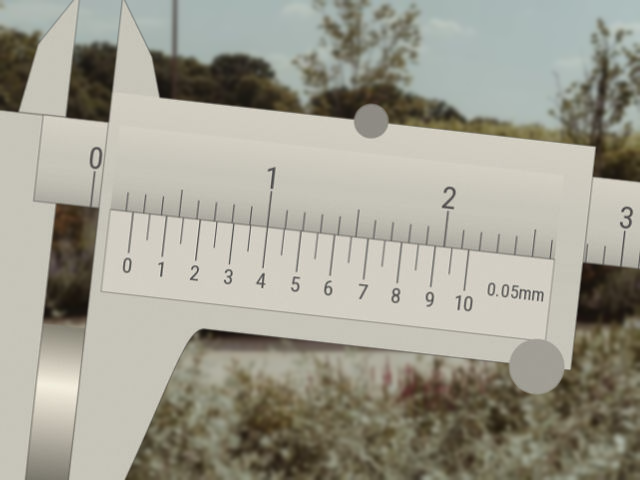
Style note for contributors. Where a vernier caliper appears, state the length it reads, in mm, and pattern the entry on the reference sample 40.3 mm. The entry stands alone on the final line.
2.4 mm
